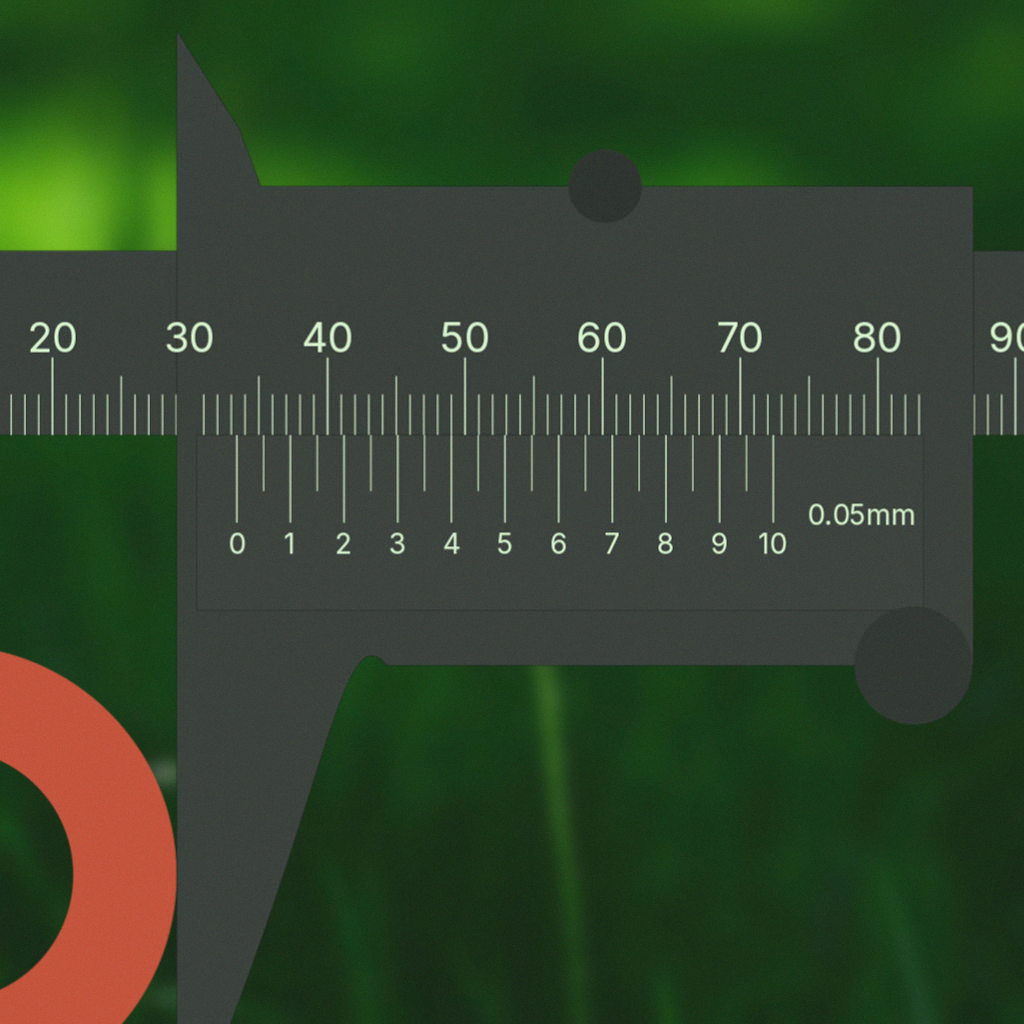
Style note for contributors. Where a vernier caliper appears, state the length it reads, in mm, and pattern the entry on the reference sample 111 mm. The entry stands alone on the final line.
33.4 mm
